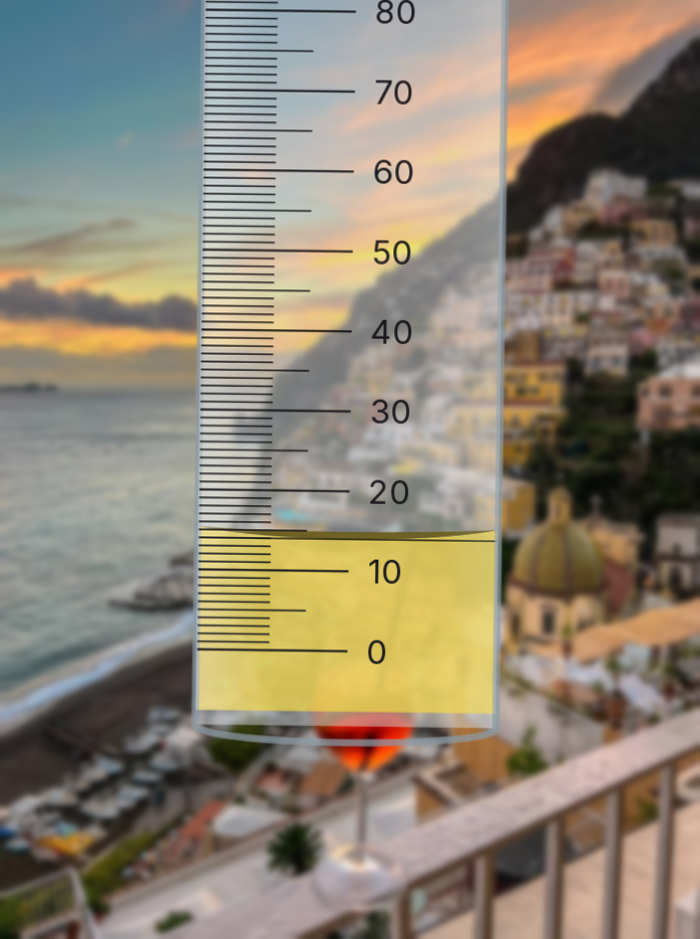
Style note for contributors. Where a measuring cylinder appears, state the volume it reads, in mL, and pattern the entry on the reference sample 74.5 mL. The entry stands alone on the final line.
14 mL
